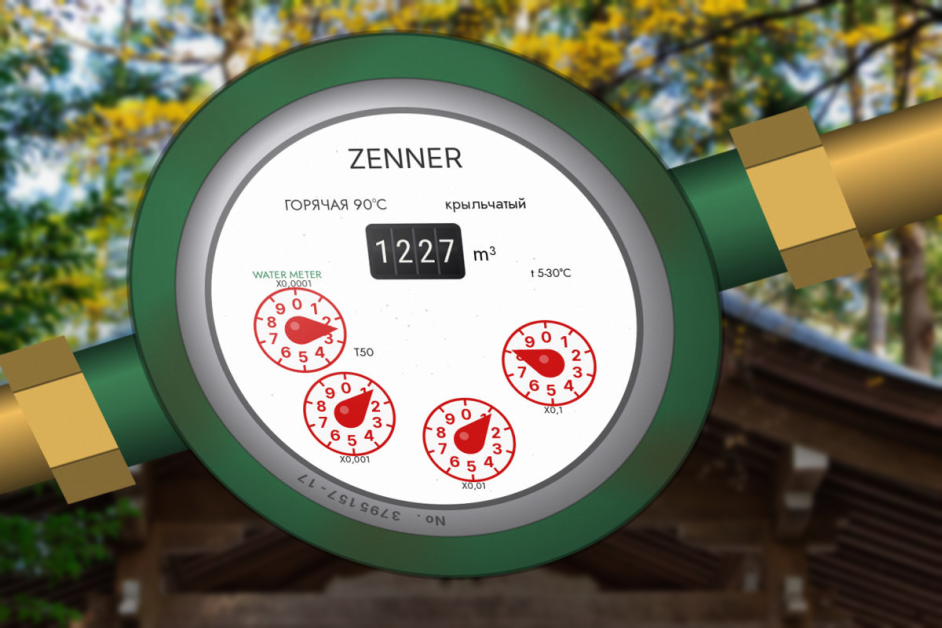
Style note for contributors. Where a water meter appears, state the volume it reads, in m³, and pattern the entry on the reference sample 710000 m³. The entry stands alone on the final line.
1227.8112 m³
